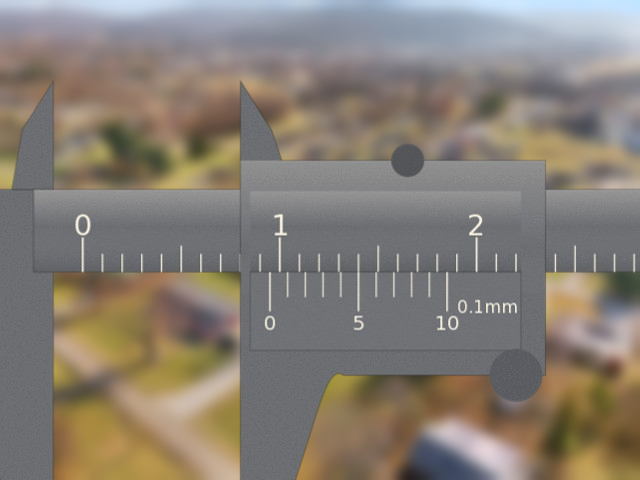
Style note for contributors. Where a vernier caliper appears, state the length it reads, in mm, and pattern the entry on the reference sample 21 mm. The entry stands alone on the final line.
9.5 mm
